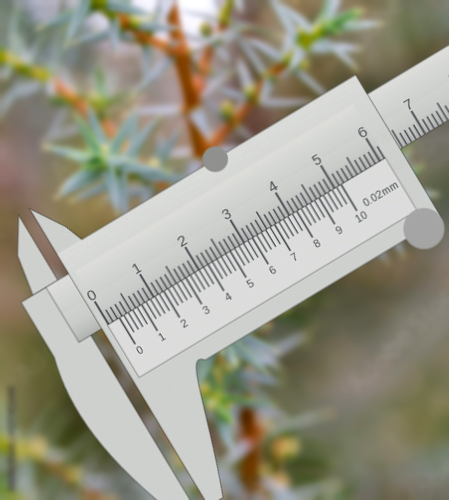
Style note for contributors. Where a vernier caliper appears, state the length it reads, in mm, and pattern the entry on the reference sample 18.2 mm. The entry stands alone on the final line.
2.4 mm
